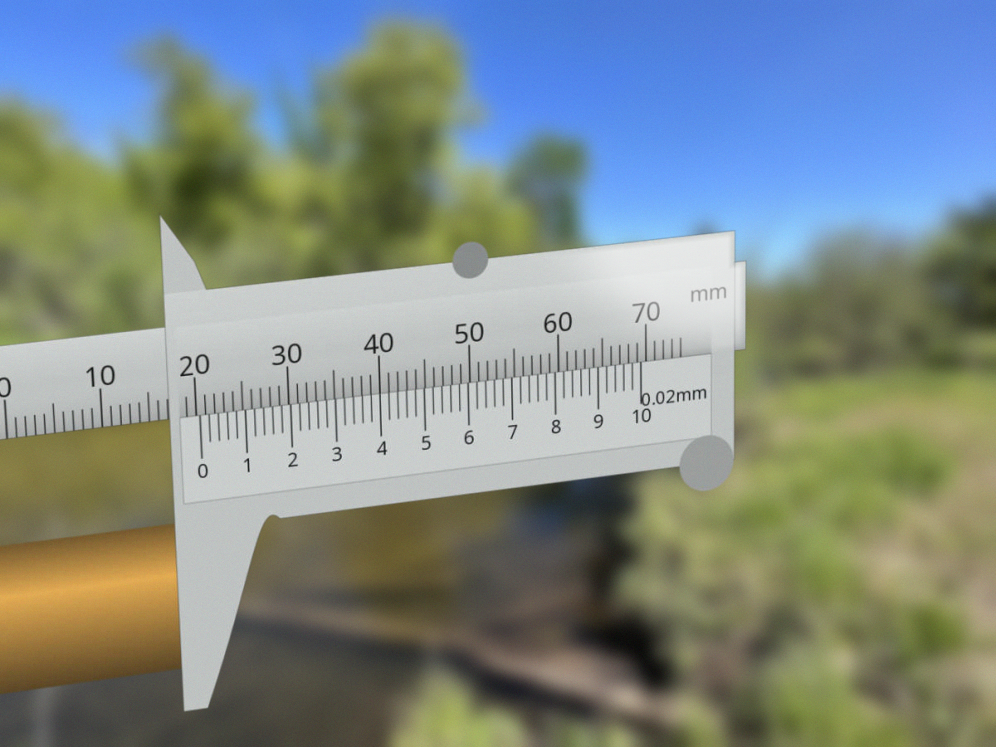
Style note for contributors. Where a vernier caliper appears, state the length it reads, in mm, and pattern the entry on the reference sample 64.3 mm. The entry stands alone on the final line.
20.4 mm
